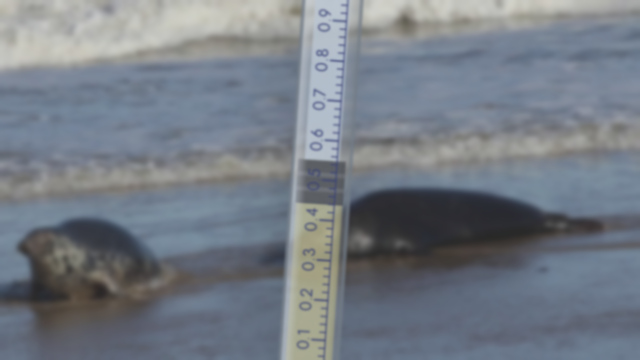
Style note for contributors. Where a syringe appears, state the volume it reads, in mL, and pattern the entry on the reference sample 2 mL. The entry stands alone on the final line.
0.44 mL
